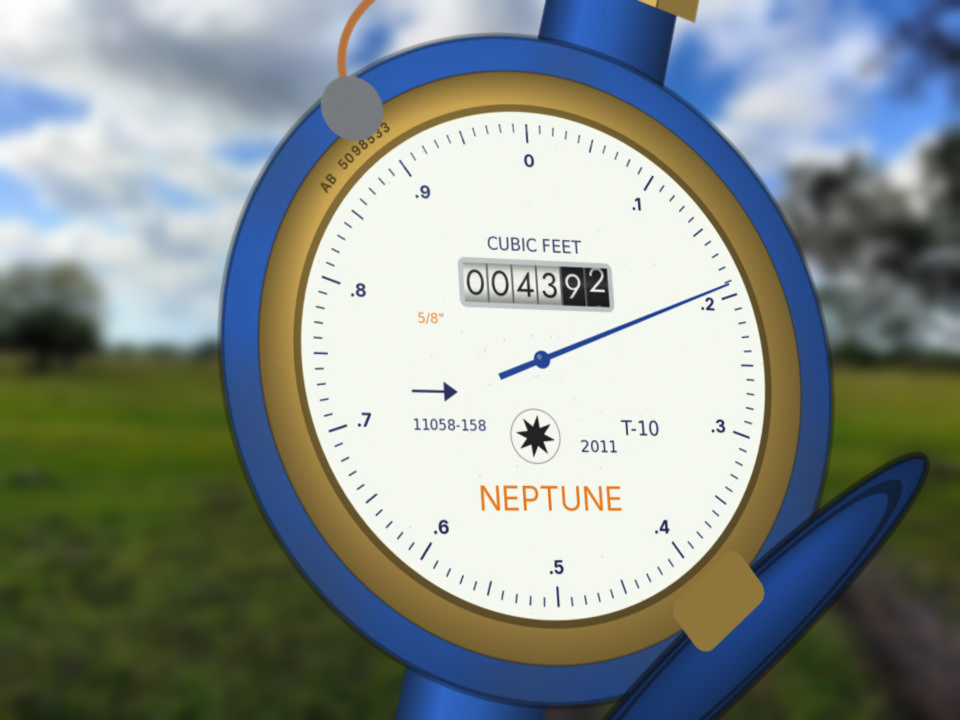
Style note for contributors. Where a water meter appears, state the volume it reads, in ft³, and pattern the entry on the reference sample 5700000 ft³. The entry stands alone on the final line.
4392.19 ft³
